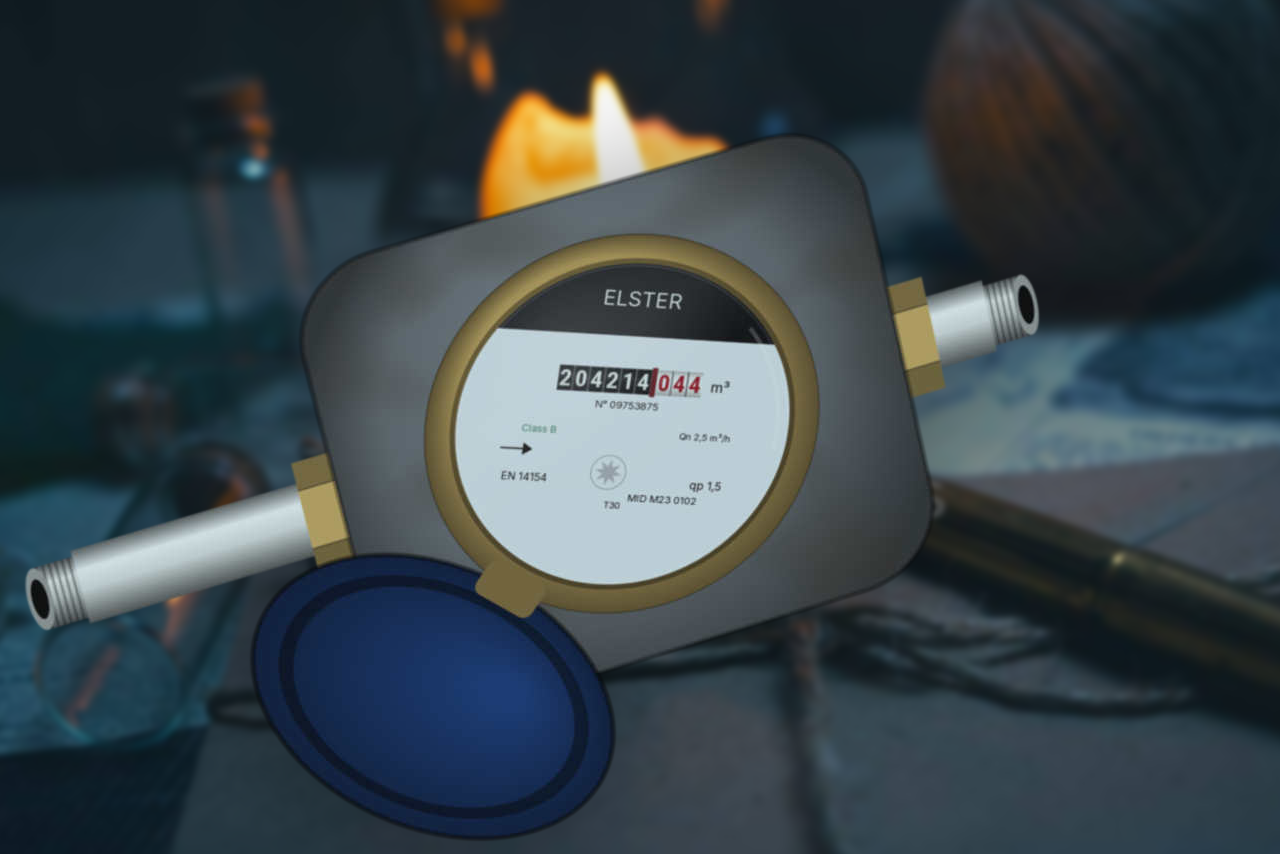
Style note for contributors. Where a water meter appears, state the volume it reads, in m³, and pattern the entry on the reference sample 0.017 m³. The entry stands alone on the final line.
204214.044 m³
